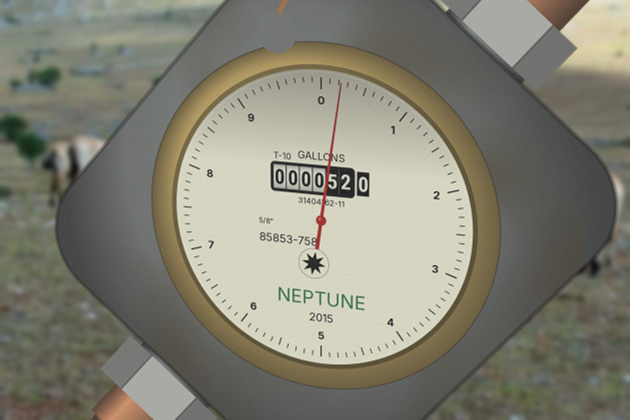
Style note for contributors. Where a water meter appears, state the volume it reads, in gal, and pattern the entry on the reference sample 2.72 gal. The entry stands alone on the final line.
520.2 gal
